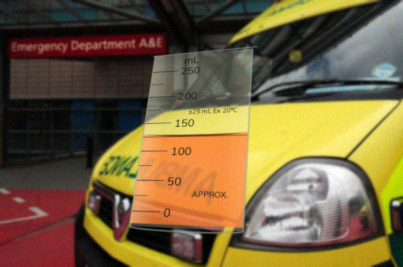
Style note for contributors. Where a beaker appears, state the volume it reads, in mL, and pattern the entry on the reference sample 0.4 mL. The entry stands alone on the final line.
125 mL
